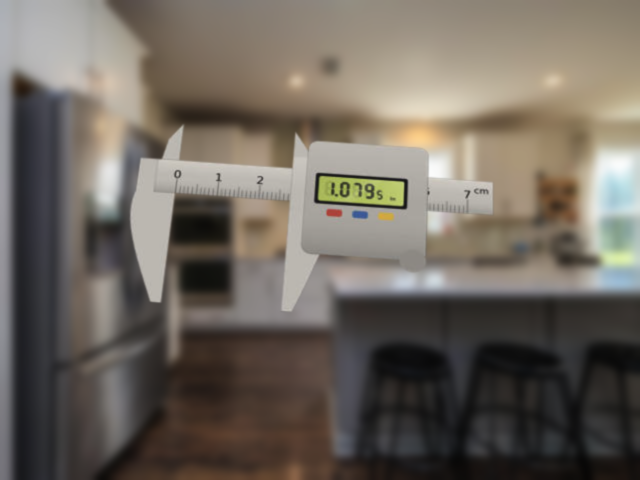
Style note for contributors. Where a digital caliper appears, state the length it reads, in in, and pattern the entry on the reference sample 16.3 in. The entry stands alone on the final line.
1.0795 in
